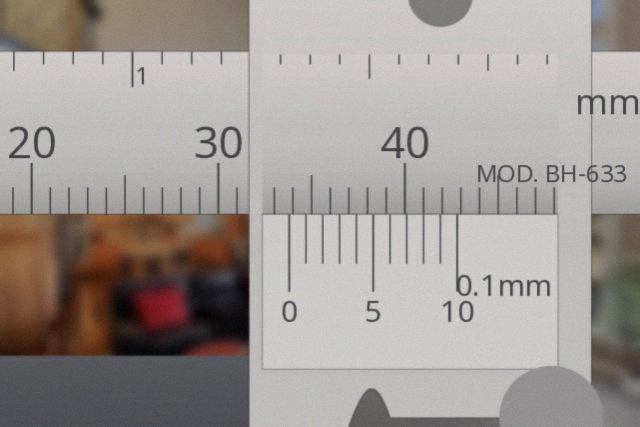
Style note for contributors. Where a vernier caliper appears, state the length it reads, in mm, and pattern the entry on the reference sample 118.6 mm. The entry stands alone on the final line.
33.8 mm
